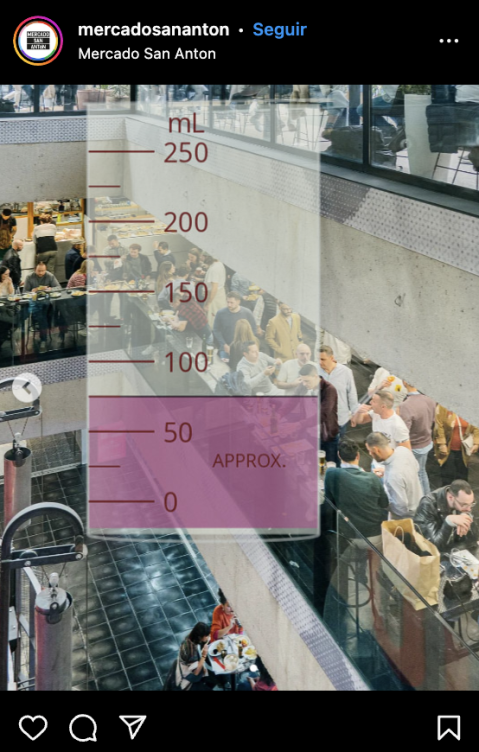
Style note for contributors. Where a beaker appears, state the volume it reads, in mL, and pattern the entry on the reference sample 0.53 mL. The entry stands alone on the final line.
75 mL
